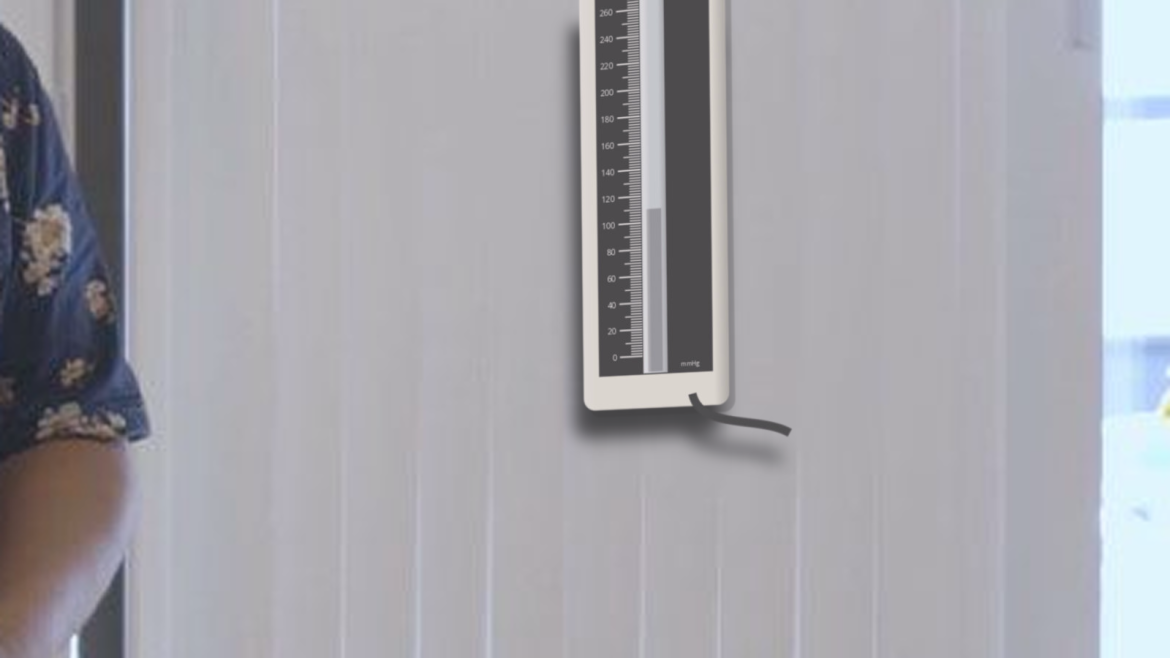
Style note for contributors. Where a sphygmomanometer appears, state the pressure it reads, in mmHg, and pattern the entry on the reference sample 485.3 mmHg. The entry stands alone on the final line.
110 mmHg
